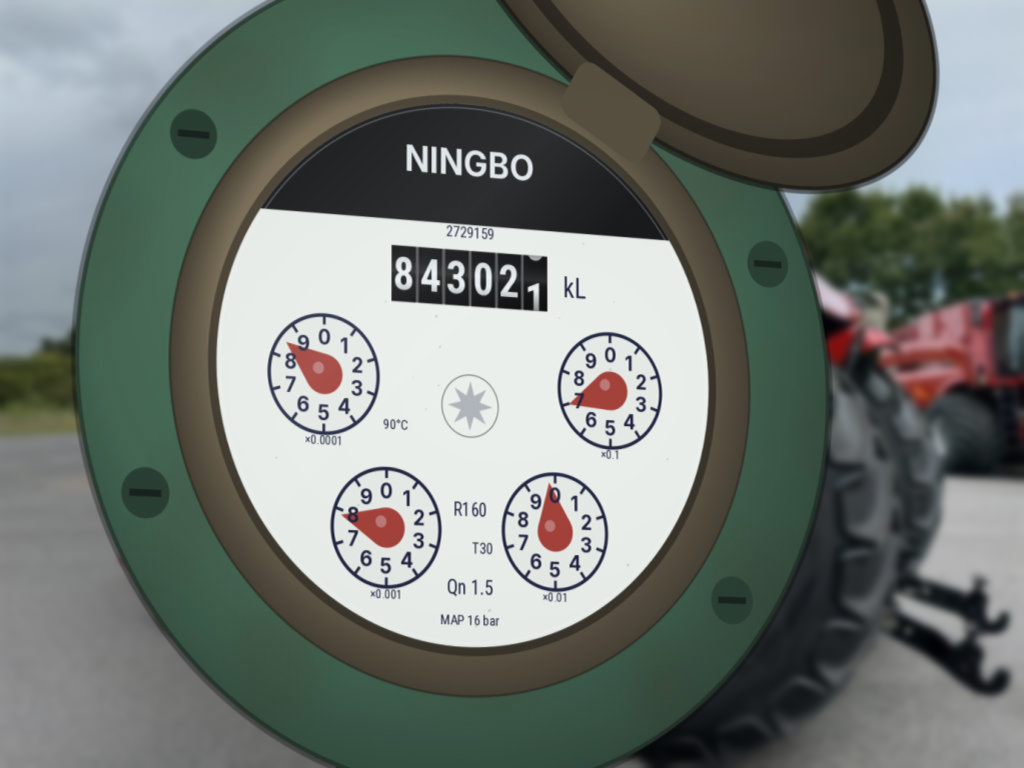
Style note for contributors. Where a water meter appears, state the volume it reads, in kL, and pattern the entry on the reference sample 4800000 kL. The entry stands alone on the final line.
843020.6978 kL
